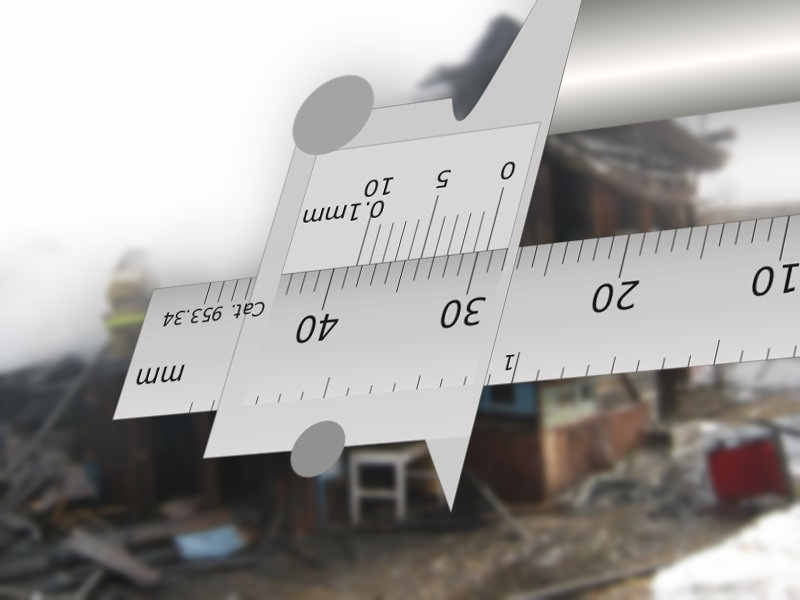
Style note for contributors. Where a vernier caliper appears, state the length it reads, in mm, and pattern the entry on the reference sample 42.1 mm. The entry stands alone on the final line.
29.4 mm
